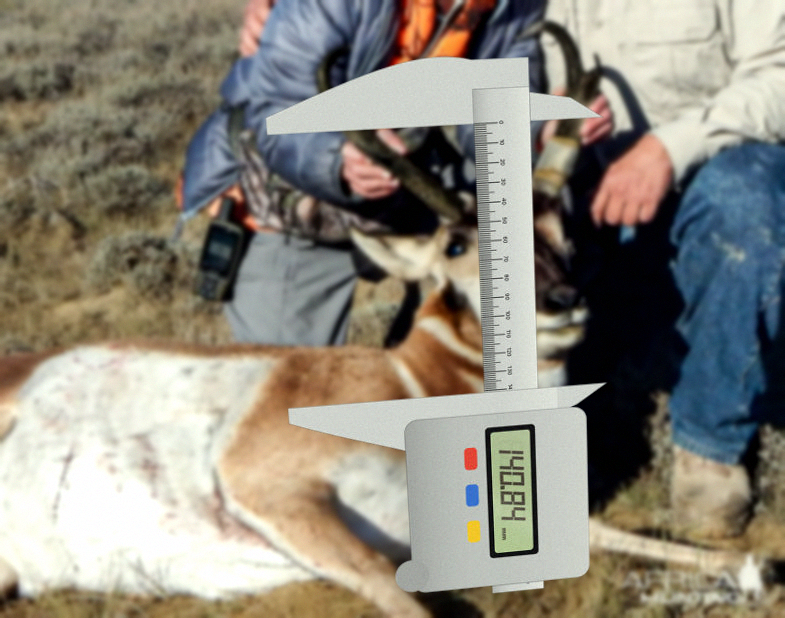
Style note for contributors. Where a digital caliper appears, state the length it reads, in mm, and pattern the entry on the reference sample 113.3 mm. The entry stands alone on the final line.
140.84 mm
